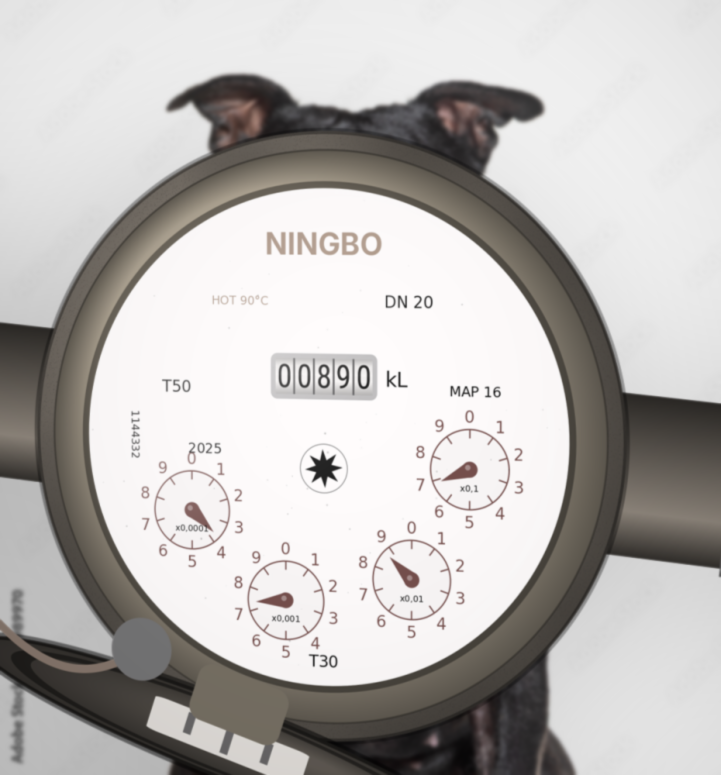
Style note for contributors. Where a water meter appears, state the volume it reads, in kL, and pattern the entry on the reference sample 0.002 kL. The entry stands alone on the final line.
890.6873 kL
